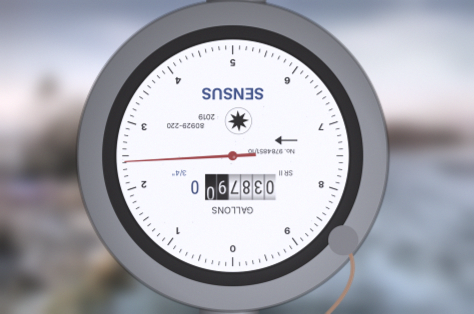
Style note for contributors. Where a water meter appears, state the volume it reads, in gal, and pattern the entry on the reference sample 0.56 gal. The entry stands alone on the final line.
387902.4 gal
